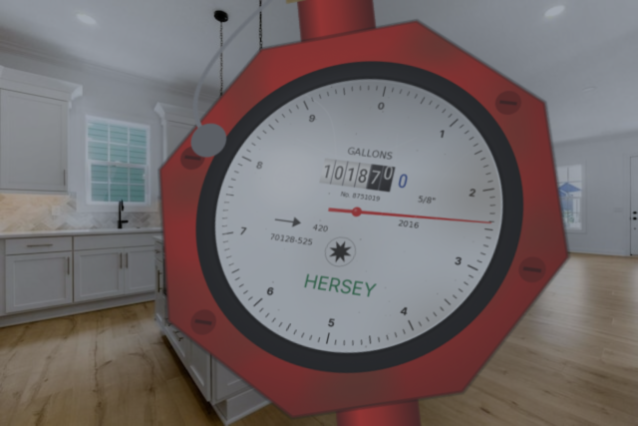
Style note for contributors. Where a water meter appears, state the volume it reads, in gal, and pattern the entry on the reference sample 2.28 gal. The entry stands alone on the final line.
1018702.4 gal
